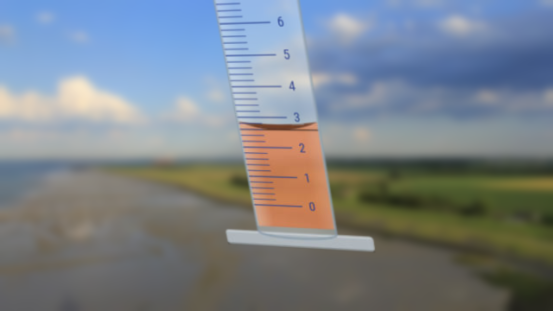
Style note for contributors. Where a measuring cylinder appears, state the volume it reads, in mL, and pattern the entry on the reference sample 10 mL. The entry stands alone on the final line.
2.6 mL
